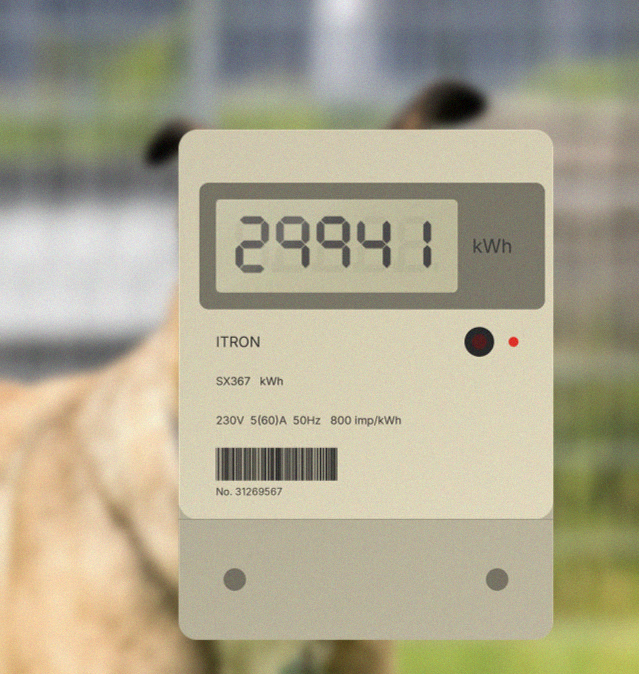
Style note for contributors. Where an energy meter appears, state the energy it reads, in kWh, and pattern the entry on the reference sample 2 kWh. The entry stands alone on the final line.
29941 kWh
